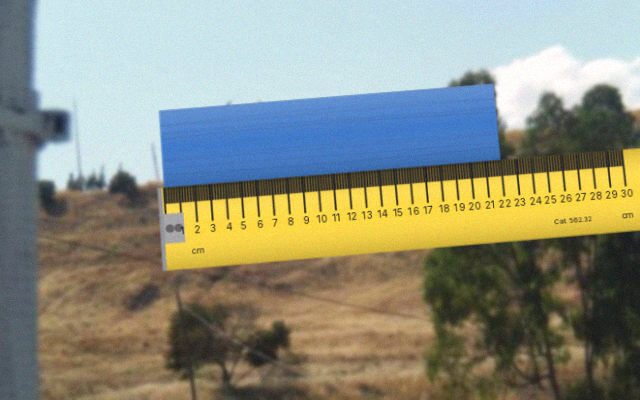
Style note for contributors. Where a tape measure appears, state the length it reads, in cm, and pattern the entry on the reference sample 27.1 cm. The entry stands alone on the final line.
22 cm
